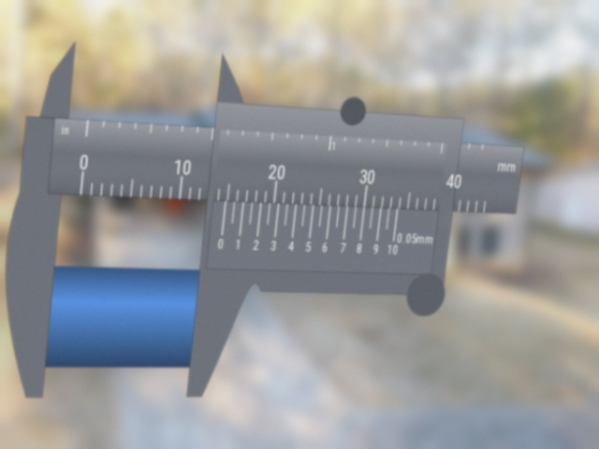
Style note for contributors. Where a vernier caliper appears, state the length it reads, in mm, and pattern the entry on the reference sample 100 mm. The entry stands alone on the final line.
14.8 mm
